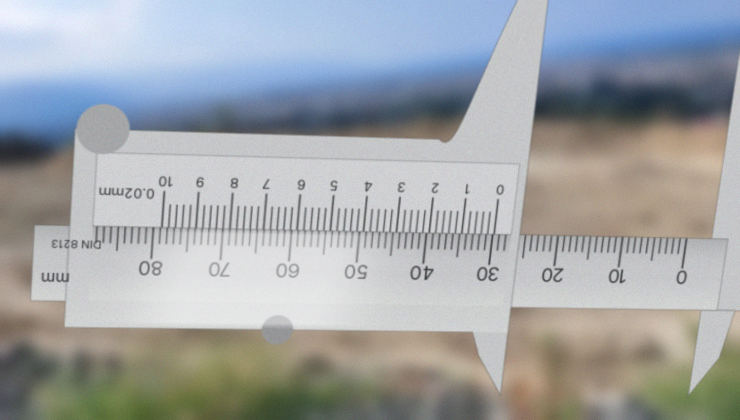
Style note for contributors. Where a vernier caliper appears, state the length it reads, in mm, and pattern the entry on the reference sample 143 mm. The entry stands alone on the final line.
29.8 mm
